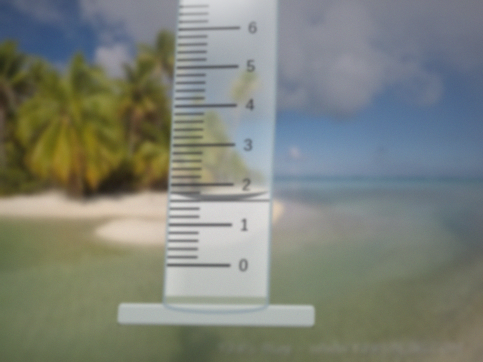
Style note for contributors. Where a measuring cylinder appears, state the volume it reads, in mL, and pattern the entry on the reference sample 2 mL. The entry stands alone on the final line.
1.6 mL
